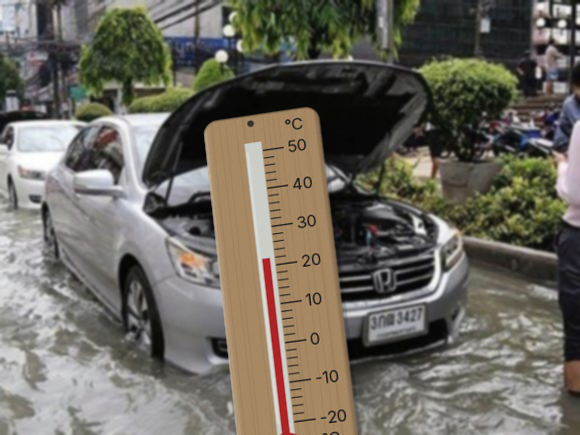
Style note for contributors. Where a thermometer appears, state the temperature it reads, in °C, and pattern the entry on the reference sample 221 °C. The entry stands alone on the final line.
22 °C
